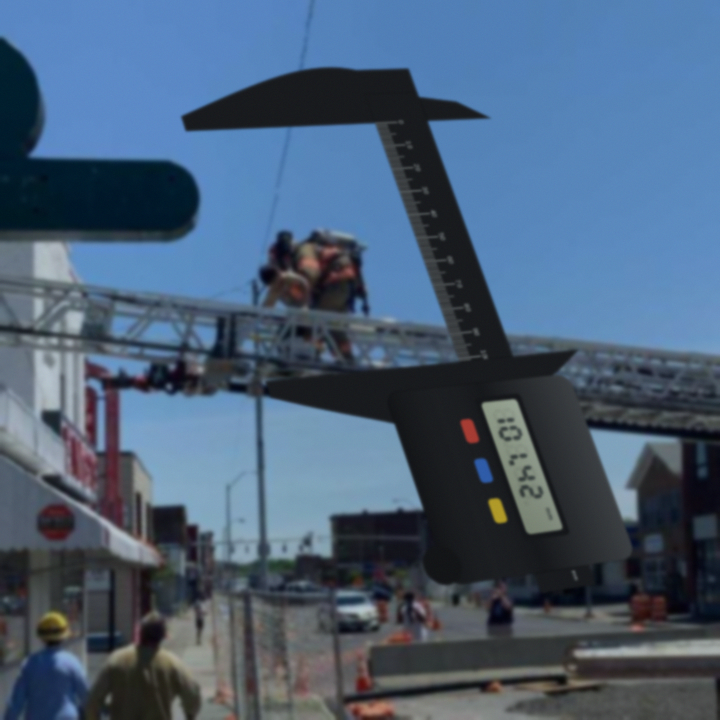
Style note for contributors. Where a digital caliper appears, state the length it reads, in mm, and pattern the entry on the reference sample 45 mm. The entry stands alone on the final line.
101.42 mm
